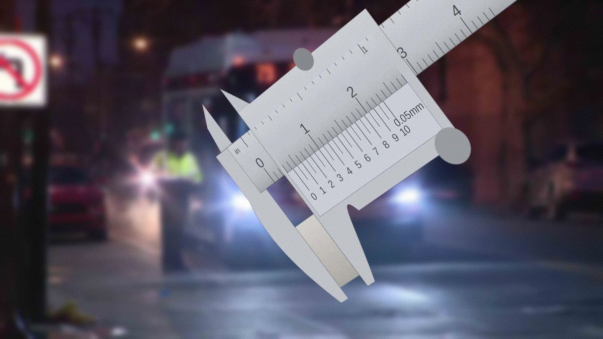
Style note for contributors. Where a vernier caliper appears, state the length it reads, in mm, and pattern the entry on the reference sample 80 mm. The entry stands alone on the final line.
4.2 mm
